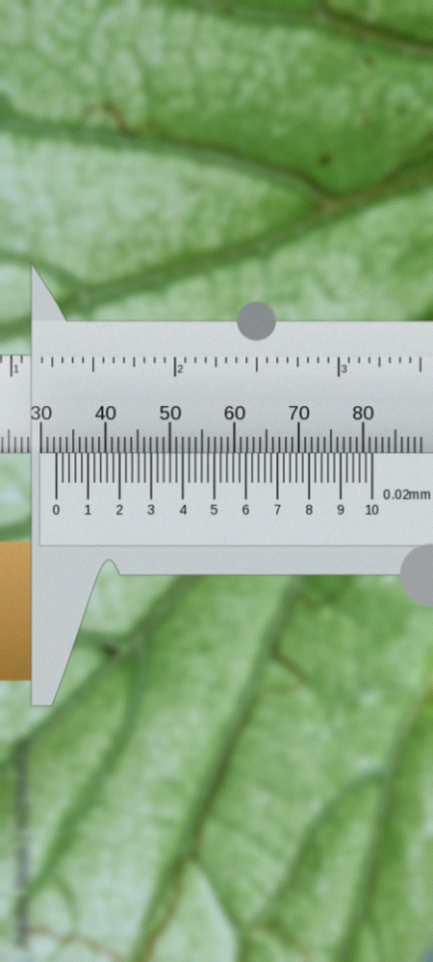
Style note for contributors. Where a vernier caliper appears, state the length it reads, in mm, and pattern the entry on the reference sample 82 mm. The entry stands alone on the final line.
32.4 mm
